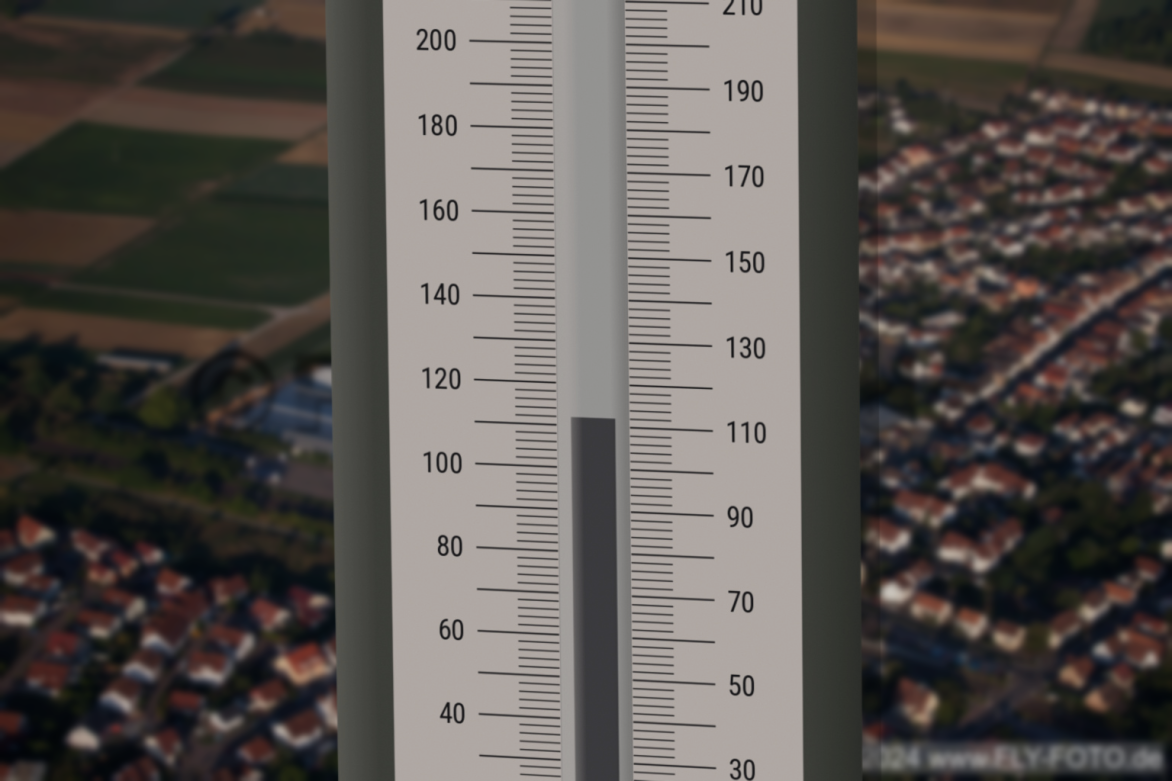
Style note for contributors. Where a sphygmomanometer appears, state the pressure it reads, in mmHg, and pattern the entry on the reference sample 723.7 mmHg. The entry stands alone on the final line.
112 mmHg
